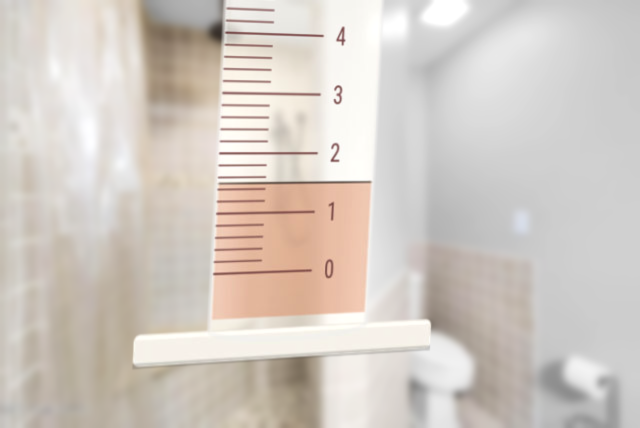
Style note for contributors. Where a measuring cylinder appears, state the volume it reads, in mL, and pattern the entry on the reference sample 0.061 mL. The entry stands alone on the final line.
1.5 mL
